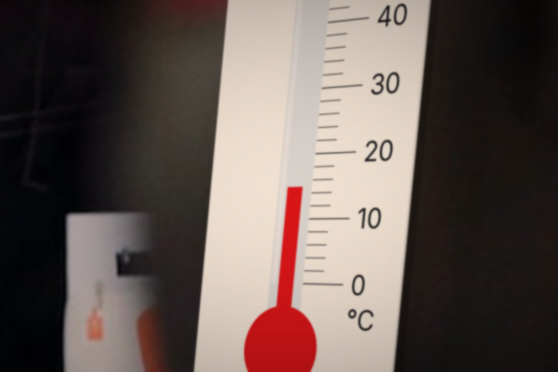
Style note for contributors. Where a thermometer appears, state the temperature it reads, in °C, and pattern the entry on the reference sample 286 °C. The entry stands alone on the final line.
15 °C
